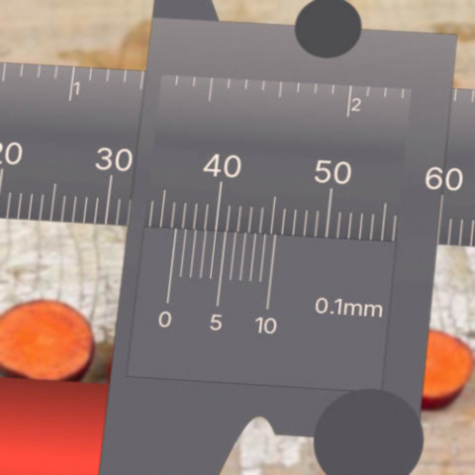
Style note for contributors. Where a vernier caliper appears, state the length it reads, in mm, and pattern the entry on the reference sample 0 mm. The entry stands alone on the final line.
36.4 mm
